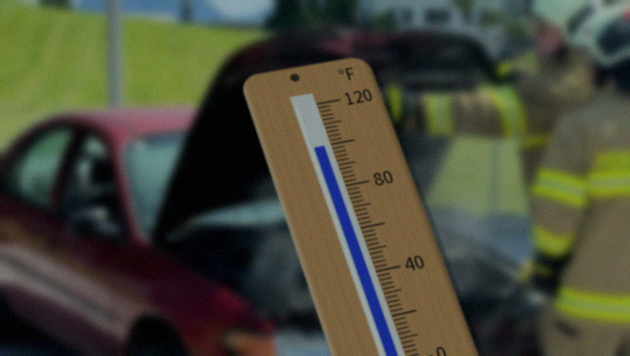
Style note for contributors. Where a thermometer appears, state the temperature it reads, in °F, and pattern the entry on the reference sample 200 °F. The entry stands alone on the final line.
100 °F
